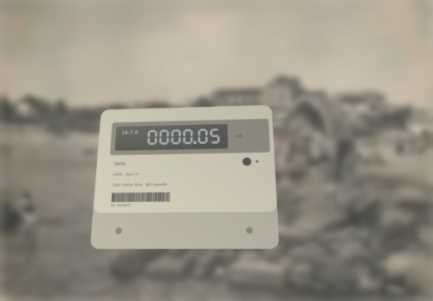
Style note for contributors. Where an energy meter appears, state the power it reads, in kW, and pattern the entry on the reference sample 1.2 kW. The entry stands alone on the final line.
0.05 kW
